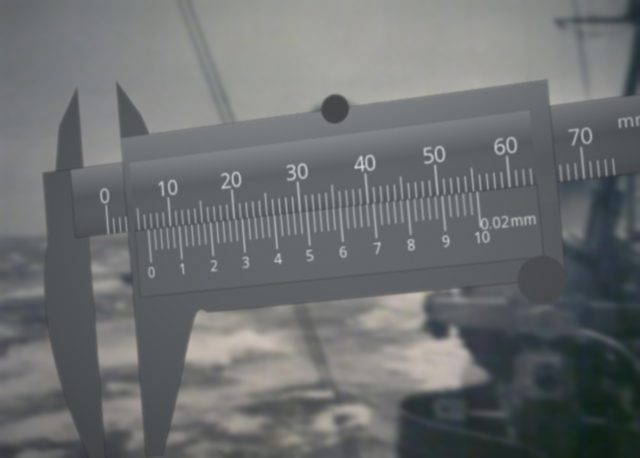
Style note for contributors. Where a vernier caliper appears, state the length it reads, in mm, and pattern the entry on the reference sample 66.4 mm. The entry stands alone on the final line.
6.5 mm
